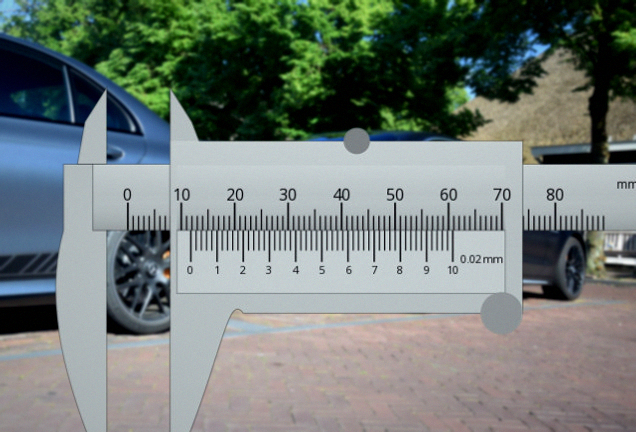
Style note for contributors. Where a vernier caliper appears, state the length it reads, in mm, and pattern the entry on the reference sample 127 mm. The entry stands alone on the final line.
11.8 mm
